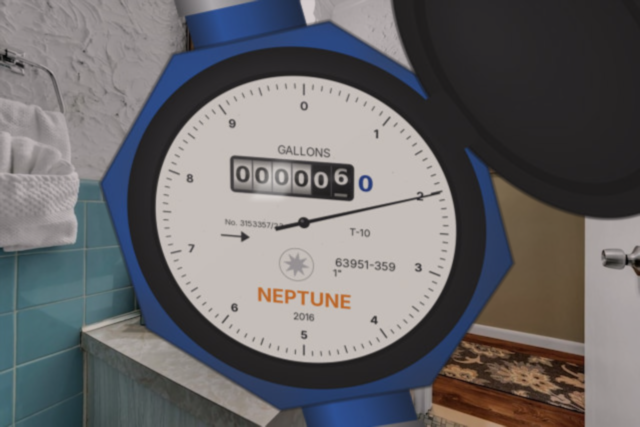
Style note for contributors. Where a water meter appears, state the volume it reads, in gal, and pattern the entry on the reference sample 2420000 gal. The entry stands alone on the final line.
62.0 gal
